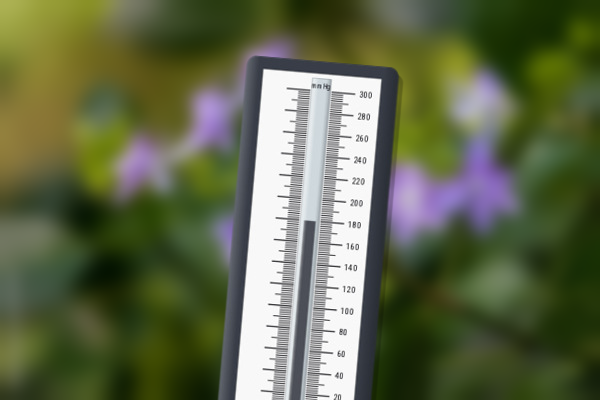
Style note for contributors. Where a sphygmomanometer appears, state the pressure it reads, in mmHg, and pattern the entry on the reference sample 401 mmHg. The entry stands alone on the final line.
180 mmHg
